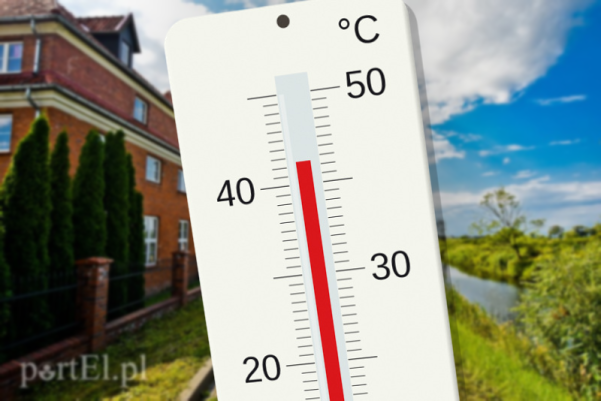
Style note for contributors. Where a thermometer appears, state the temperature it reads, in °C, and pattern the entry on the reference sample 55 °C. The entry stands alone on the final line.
42.5 °C
